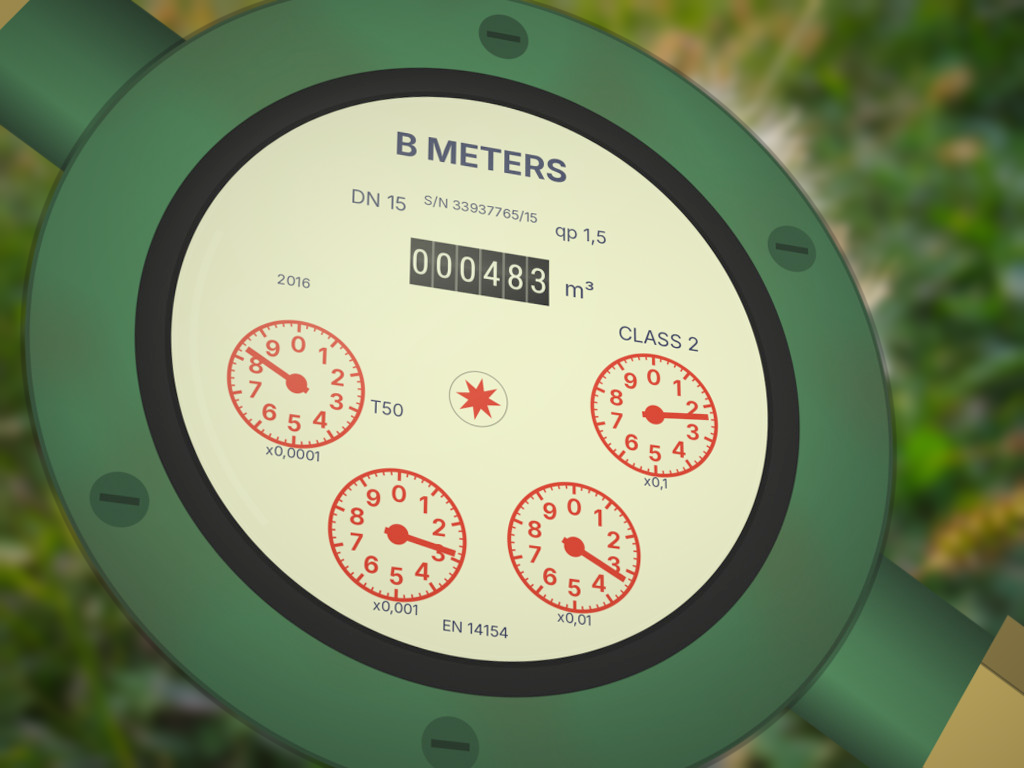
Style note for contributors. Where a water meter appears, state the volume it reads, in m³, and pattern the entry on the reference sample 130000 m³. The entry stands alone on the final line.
483.2328 m³
